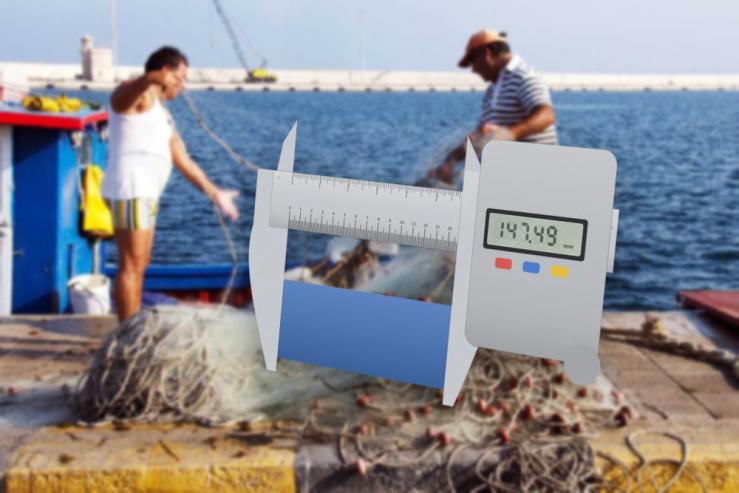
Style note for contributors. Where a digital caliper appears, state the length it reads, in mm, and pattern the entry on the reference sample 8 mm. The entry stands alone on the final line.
147.49 mm
